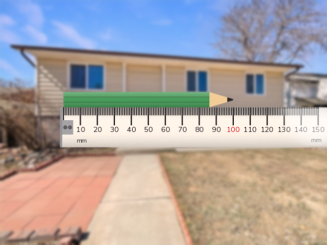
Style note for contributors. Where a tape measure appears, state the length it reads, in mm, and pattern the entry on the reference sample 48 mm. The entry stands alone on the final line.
100 mm
